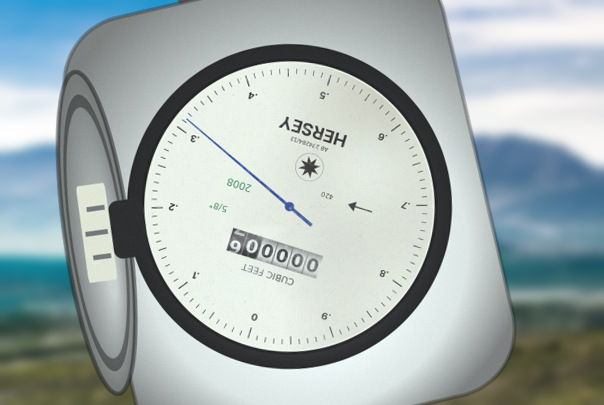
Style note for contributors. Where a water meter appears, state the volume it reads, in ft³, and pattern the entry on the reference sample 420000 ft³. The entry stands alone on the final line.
6.31 ft³
